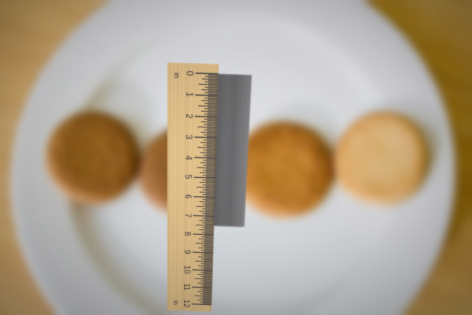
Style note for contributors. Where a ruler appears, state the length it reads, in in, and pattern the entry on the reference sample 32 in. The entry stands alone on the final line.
7.5 in
